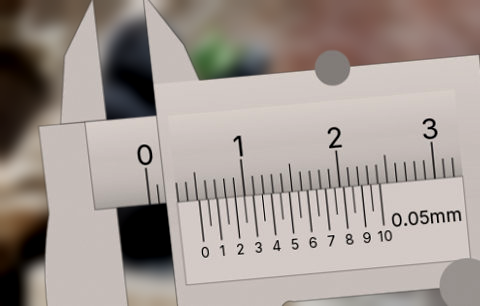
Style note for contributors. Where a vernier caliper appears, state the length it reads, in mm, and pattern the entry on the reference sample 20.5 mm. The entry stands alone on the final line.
5.2 mm
